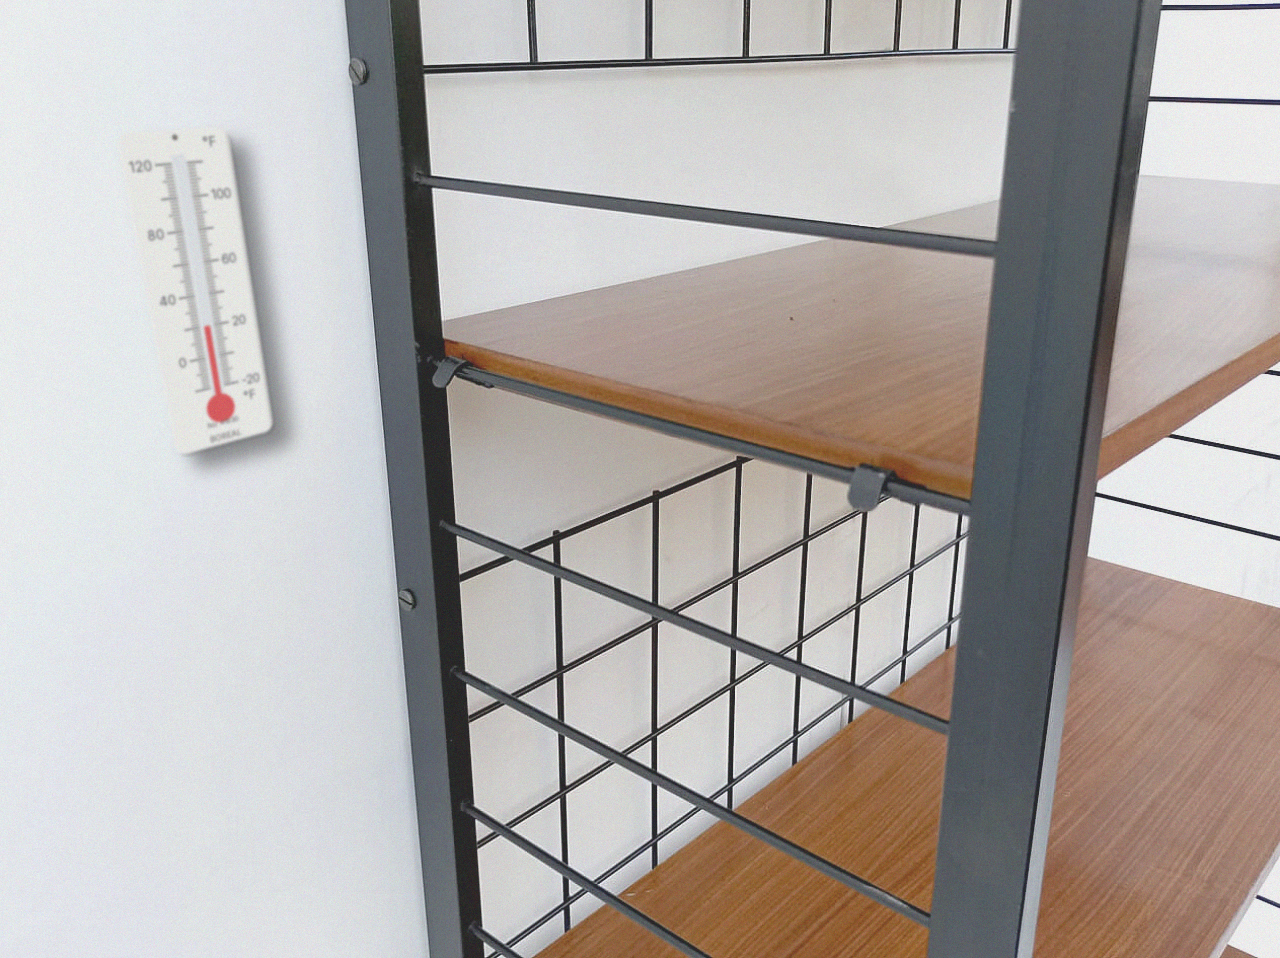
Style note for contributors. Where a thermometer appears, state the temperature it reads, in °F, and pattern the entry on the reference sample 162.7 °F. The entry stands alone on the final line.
20 °F
